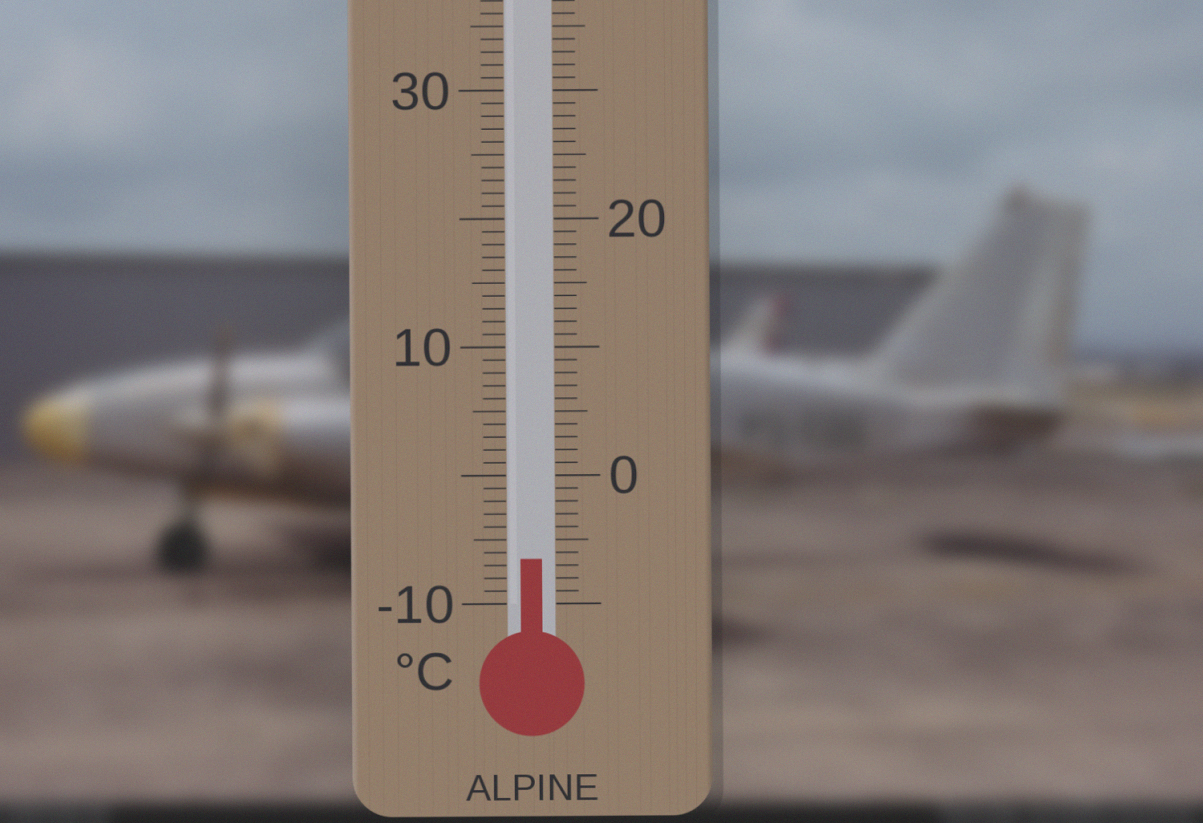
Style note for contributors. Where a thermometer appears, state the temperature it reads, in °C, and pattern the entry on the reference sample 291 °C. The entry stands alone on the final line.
-6.5 °C
